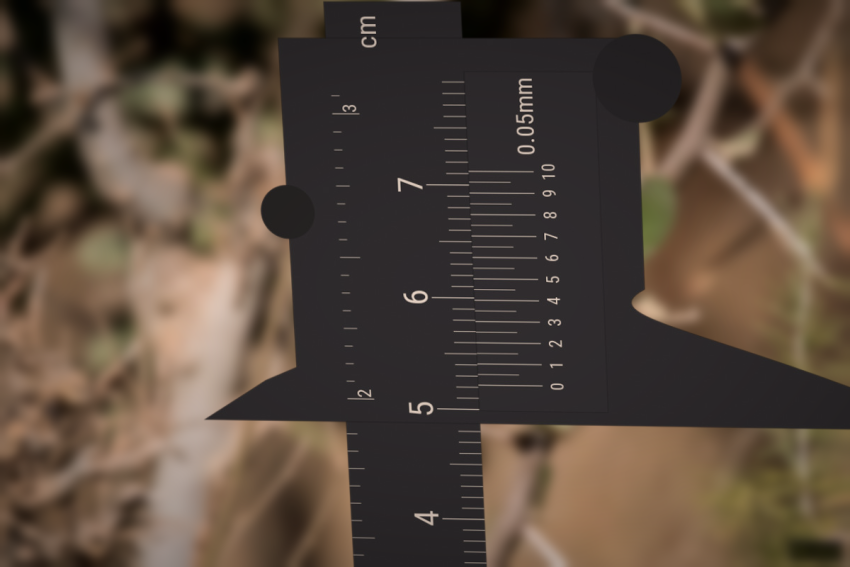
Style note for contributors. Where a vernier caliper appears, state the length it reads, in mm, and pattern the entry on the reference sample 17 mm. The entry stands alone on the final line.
52.2 mm
